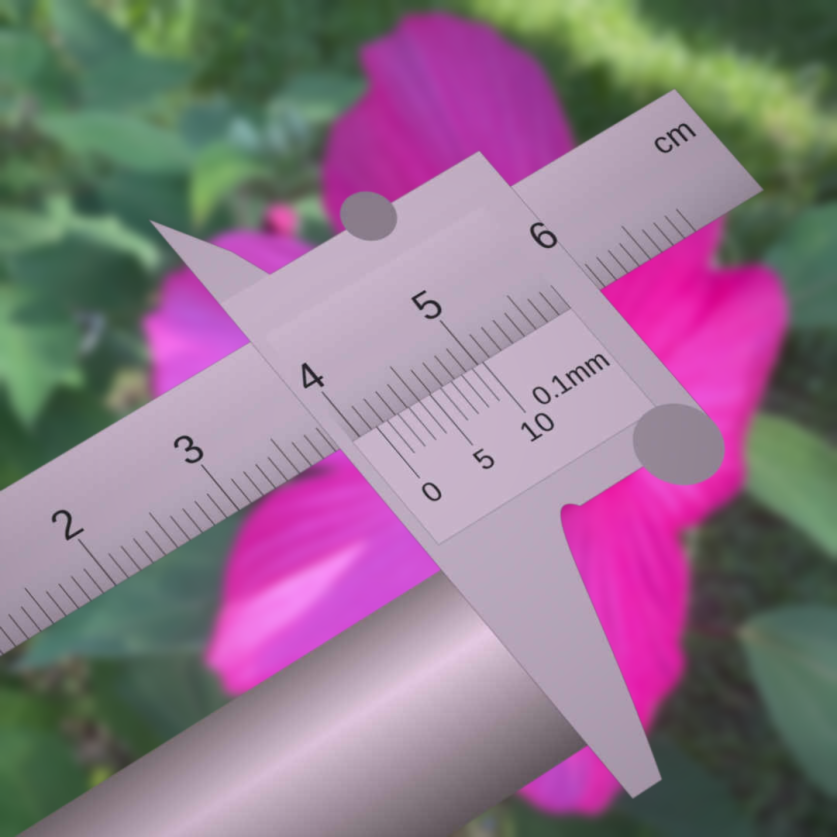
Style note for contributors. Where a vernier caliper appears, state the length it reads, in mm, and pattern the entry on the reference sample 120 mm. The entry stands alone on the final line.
41.4 mm
